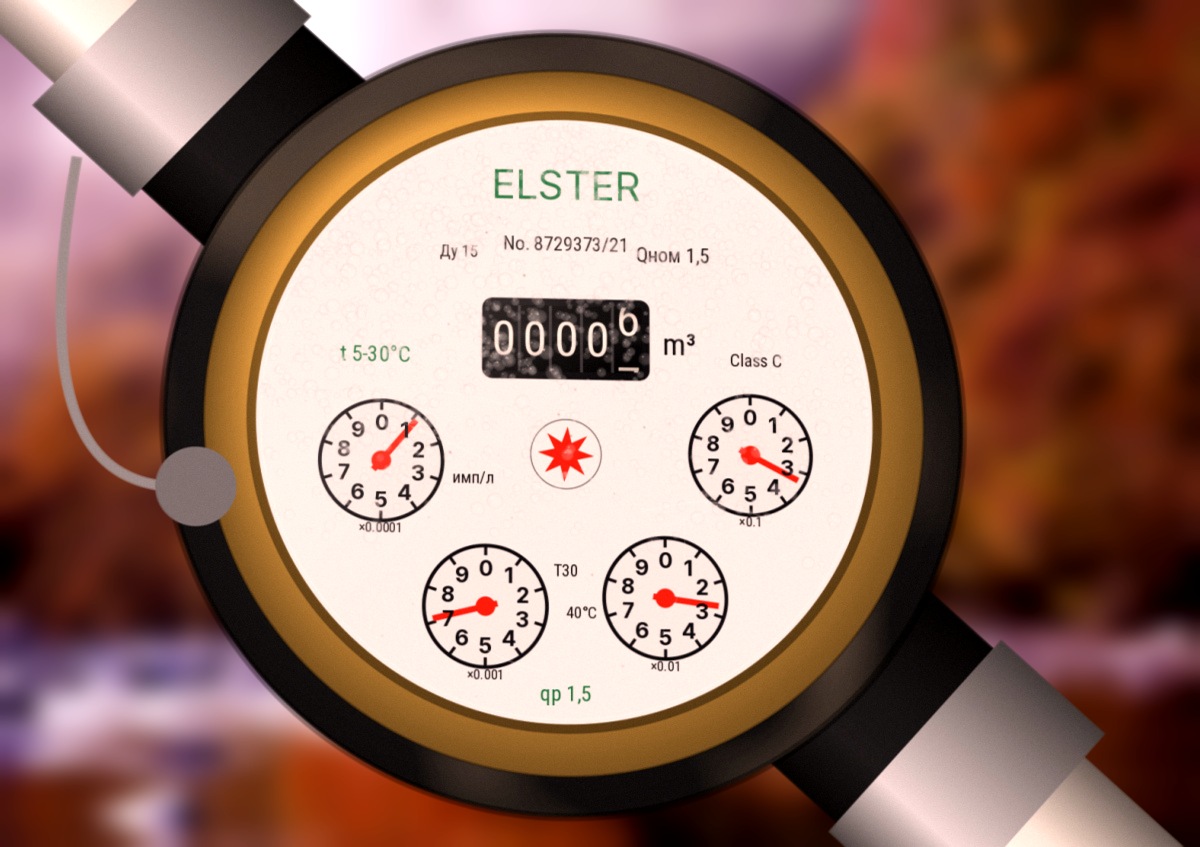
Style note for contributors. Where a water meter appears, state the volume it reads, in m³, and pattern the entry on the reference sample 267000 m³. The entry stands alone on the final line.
6.3271 m³
